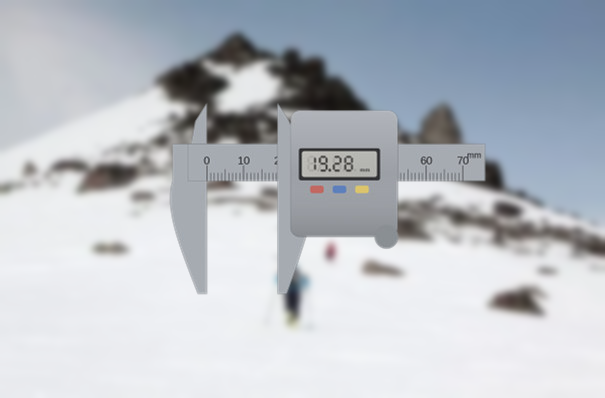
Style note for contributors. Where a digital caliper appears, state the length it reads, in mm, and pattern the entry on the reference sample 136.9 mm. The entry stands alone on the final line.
19.28 mm
